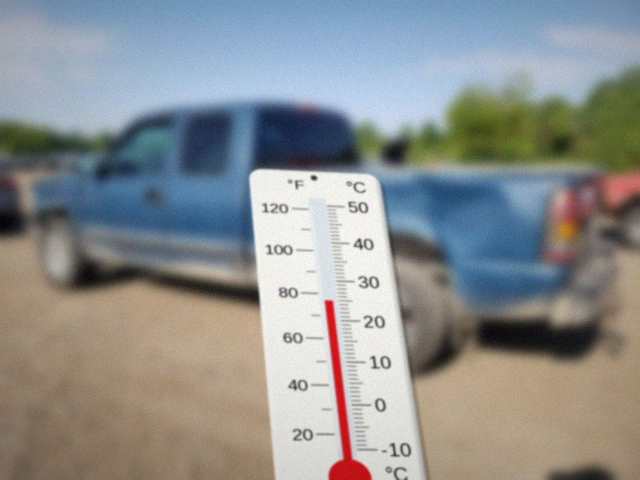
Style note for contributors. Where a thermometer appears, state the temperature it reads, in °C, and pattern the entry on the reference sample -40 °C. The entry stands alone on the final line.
25 °C
